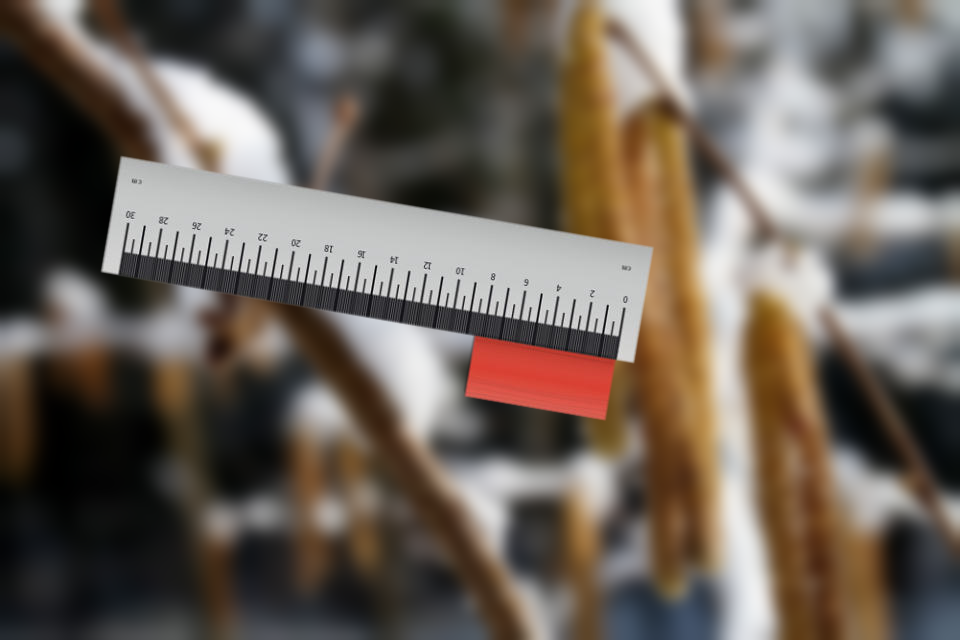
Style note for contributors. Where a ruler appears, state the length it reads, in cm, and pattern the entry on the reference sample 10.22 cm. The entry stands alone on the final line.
8.5 cm
